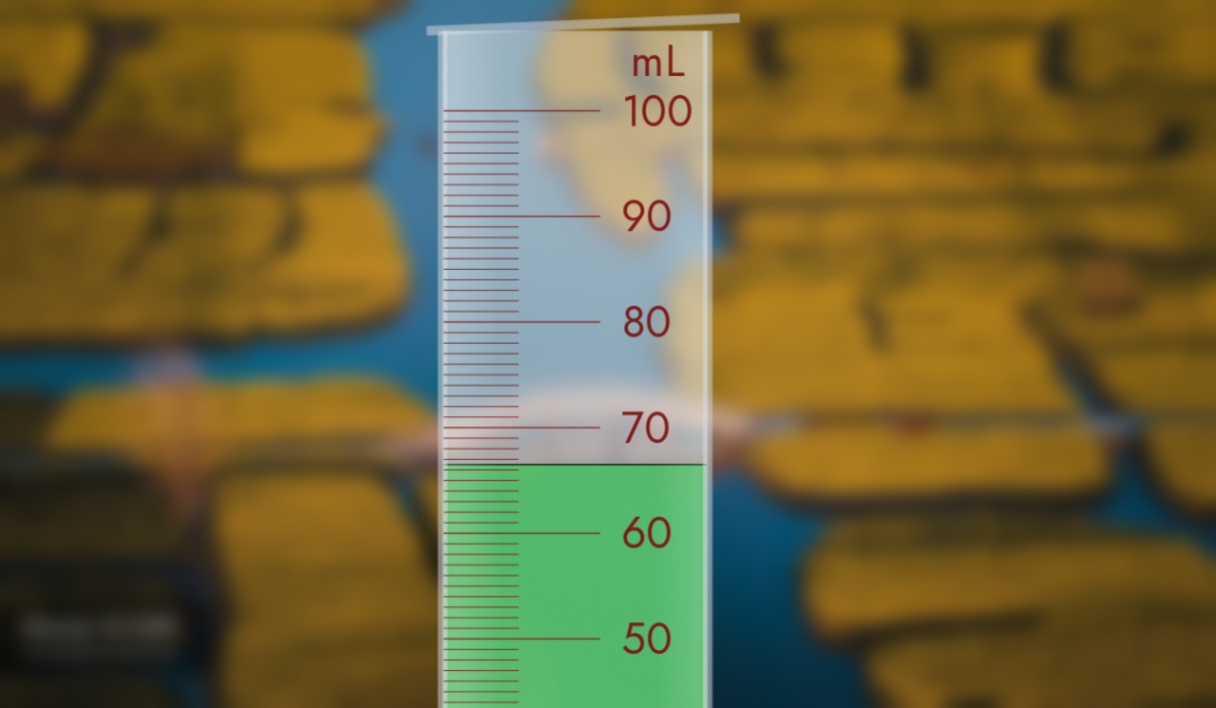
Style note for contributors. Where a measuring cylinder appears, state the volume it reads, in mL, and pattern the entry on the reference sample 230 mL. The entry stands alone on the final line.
66.5 mL
